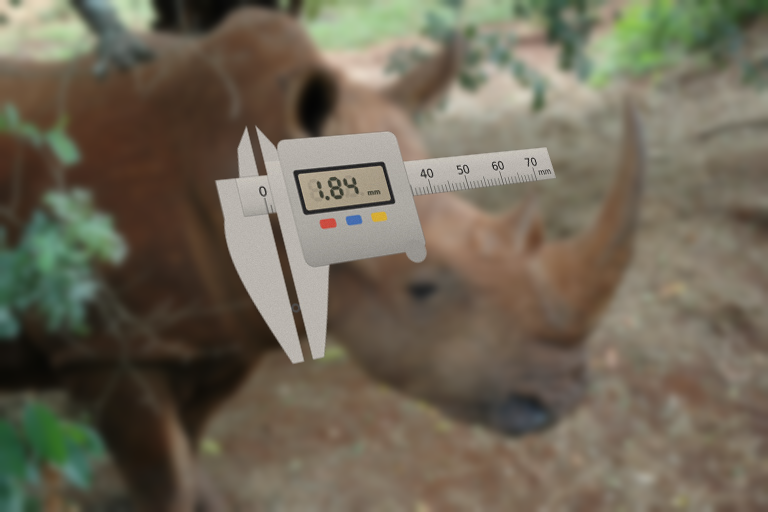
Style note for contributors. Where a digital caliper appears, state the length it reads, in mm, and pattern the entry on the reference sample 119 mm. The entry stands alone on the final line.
1.84 mm
